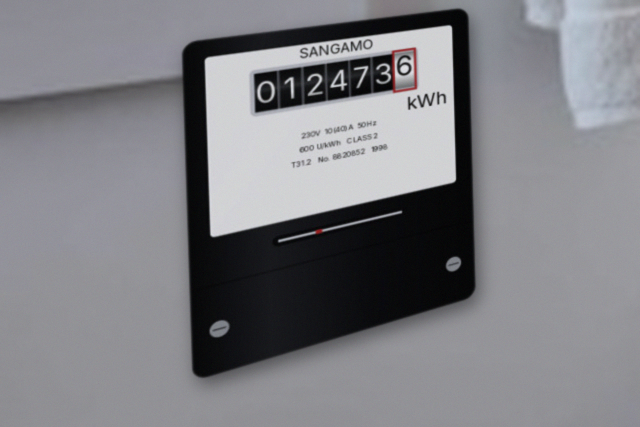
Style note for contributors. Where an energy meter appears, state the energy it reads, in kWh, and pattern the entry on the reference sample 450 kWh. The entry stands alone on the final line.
12473.6 kWh
